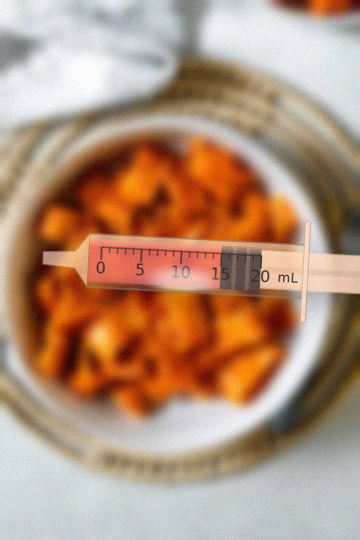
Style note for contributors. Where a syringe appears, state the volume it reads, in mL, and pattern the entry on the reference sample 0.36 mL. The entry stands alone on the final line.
15 mL
